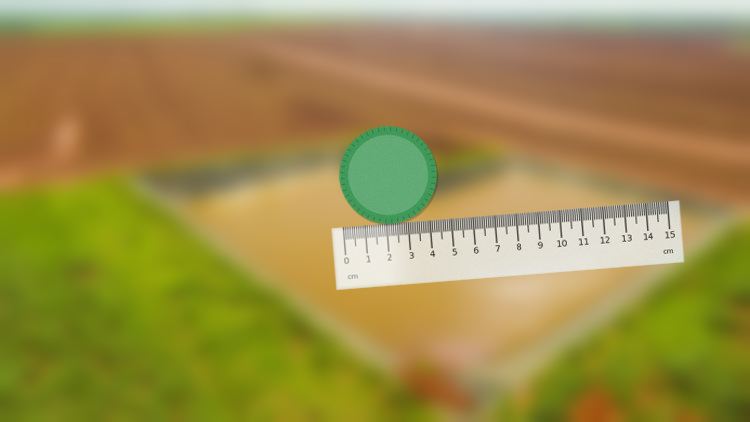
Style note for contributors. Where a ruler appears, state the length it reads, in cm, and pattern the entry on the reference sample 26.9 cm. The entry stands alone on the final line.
4.5 cm
